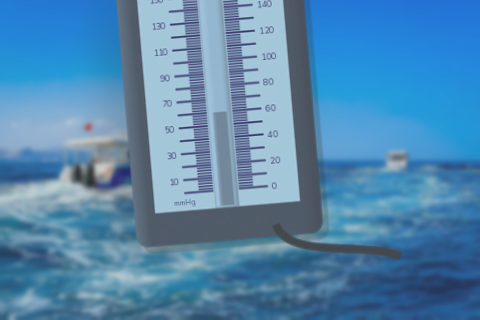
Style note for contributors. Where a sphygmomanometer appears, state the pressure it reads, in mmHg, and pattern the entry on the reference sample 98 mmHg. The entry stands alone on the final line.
60 mmHg
